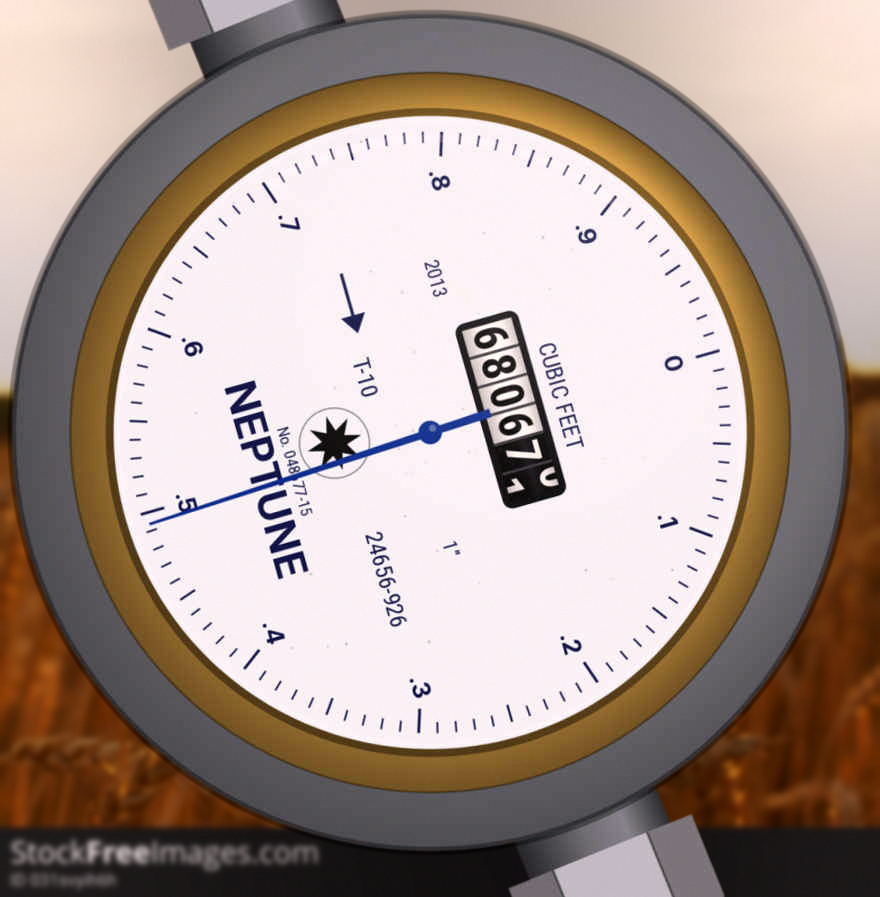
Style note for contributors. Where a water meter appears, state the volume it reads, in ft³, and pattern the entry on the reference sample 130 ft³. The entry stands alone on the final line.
680670.49 ft³
